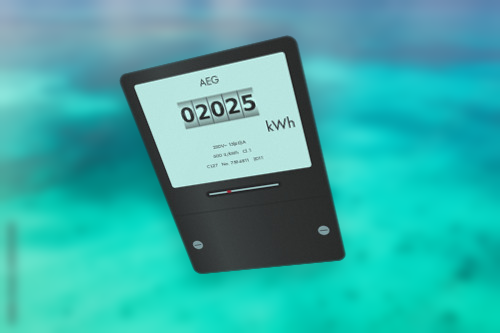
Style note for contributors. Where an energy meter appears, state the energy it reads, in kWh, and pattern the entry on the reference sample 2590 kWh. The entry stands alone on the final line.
2025 kWh
